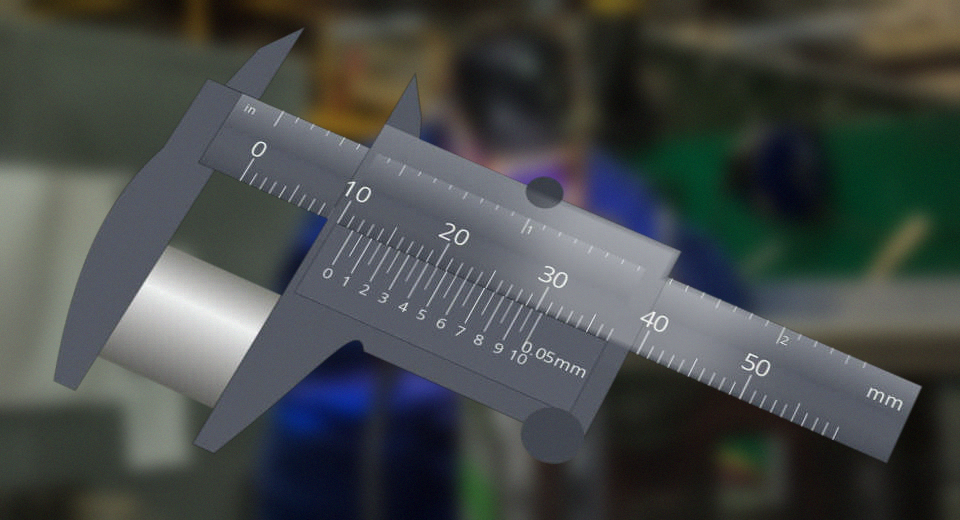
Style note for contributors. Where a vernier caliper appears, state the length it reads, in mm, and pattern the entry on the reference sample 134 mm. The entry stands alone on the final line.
11.6 mm
